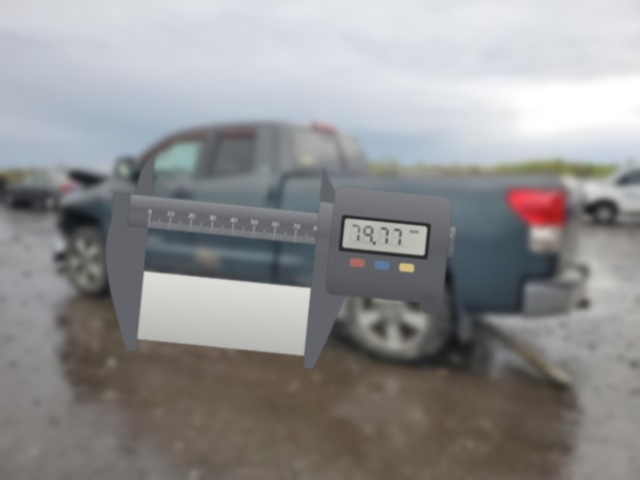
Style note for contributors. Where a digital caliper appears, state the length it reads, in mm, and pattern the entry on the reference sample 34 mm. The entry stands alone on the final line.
79.77 mm
